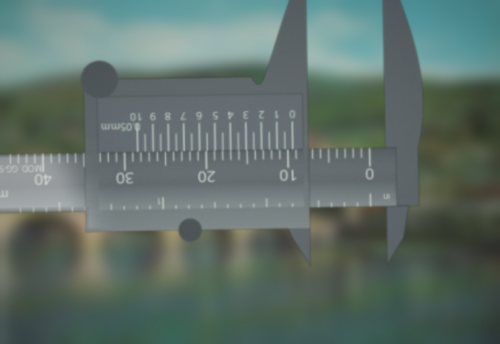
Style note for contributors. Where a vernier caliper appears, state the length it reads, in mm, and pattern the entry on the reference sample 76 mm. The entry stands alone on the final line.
9.4 mm
